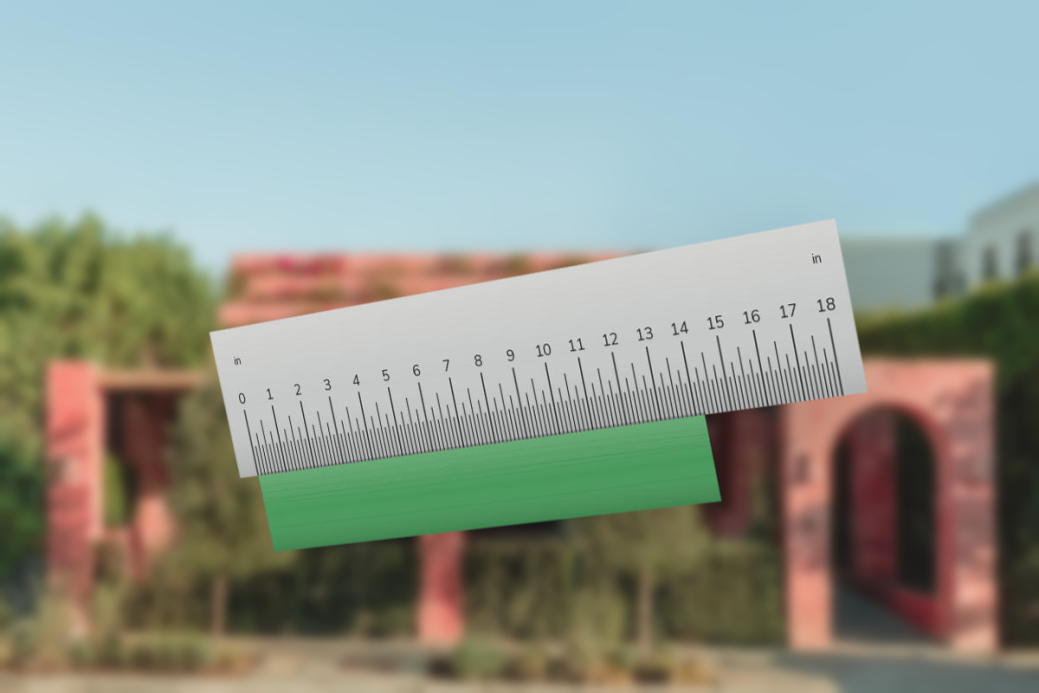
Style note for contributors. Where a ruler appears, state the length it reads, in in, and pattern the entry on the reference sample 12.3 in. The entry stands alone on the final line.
14.25 in
